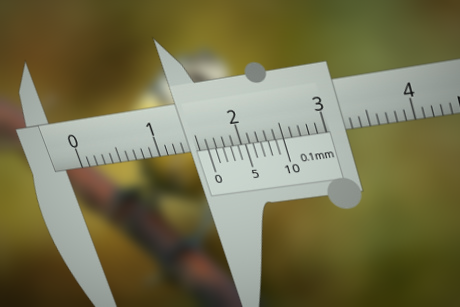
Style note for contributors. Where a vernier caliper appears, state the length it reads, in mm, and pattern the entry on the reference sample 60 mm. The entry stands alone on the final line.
16.0 mm
